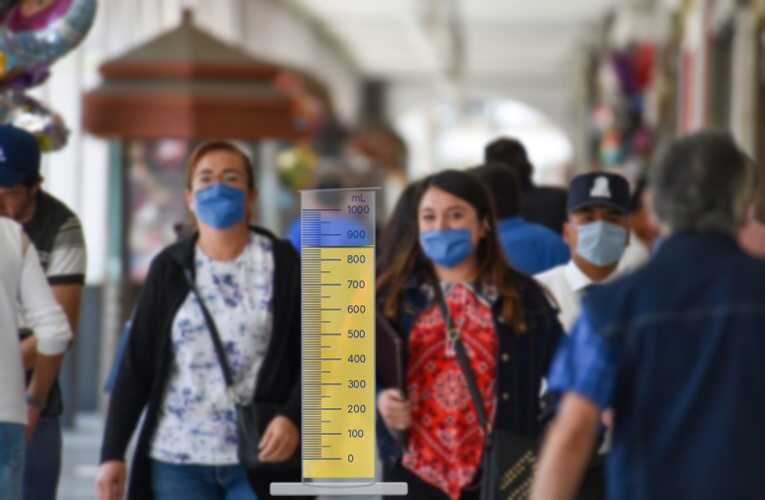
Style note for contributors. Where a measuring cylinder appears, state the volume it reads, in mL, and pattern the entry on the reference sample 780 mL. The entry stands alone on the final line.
850 mL
